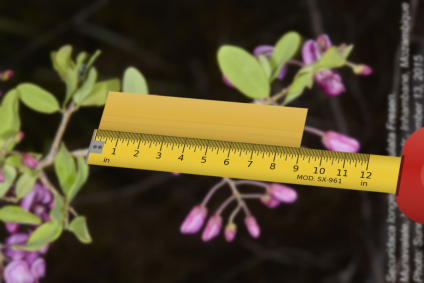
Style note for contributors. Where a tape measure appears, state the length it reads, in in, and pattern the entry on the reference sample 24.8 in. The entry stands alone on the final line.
9 in
